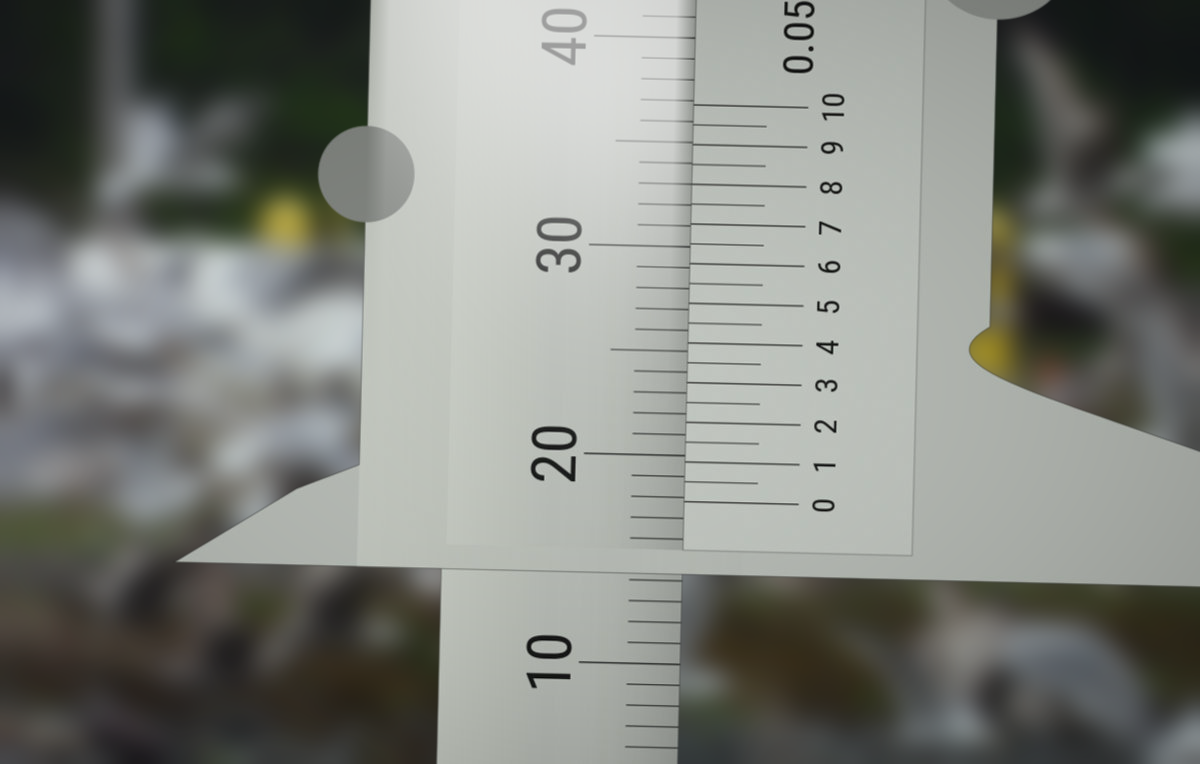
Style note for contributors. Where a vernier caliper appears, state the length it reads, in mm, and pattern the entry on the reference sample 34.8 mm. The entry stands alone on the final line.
17.8 mm
